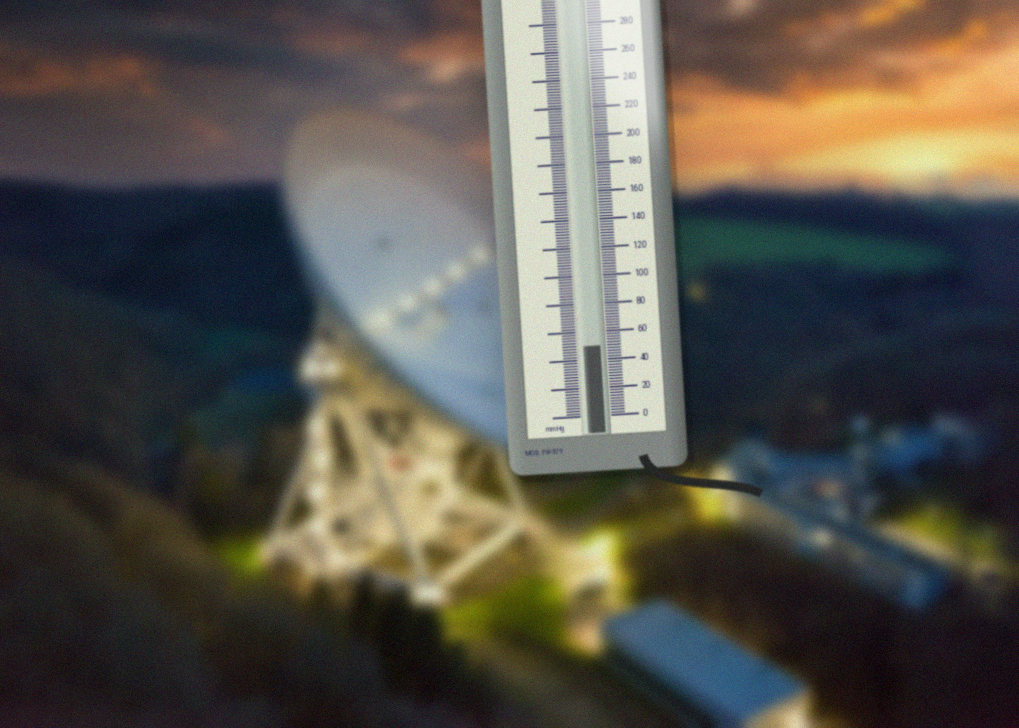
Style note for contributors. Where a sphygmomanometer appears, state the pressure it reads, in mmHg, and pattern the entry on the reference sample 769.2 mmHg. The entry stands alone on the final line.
50 mmHg
